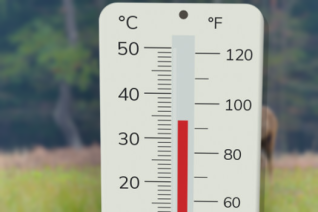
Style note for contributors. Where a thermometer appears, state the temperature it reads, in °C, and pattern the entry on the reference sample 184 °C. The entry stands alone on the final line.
34 °C
